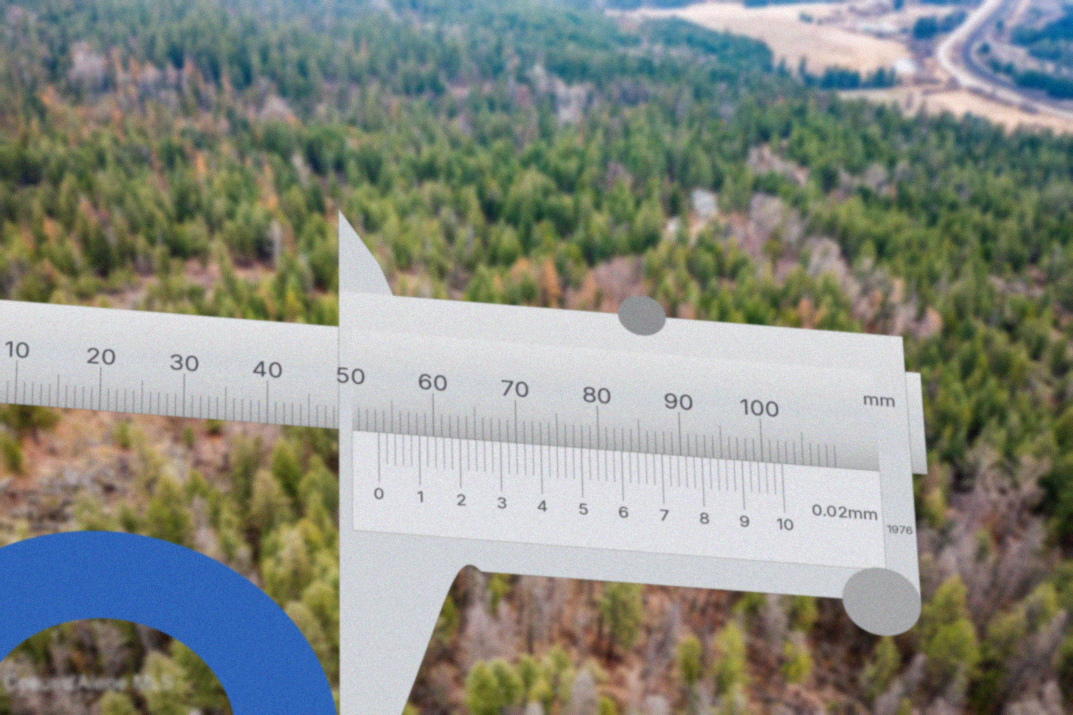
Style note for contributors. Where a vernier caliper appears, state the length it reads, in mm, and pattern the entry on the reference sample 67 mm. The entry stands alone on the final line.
53.4 mm
